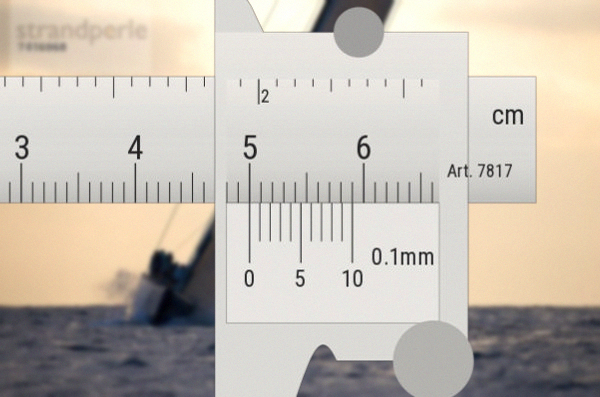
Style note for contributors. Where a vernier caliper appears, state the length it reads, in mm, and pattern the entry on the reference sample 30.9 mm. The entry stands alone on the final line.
50.0 mm
